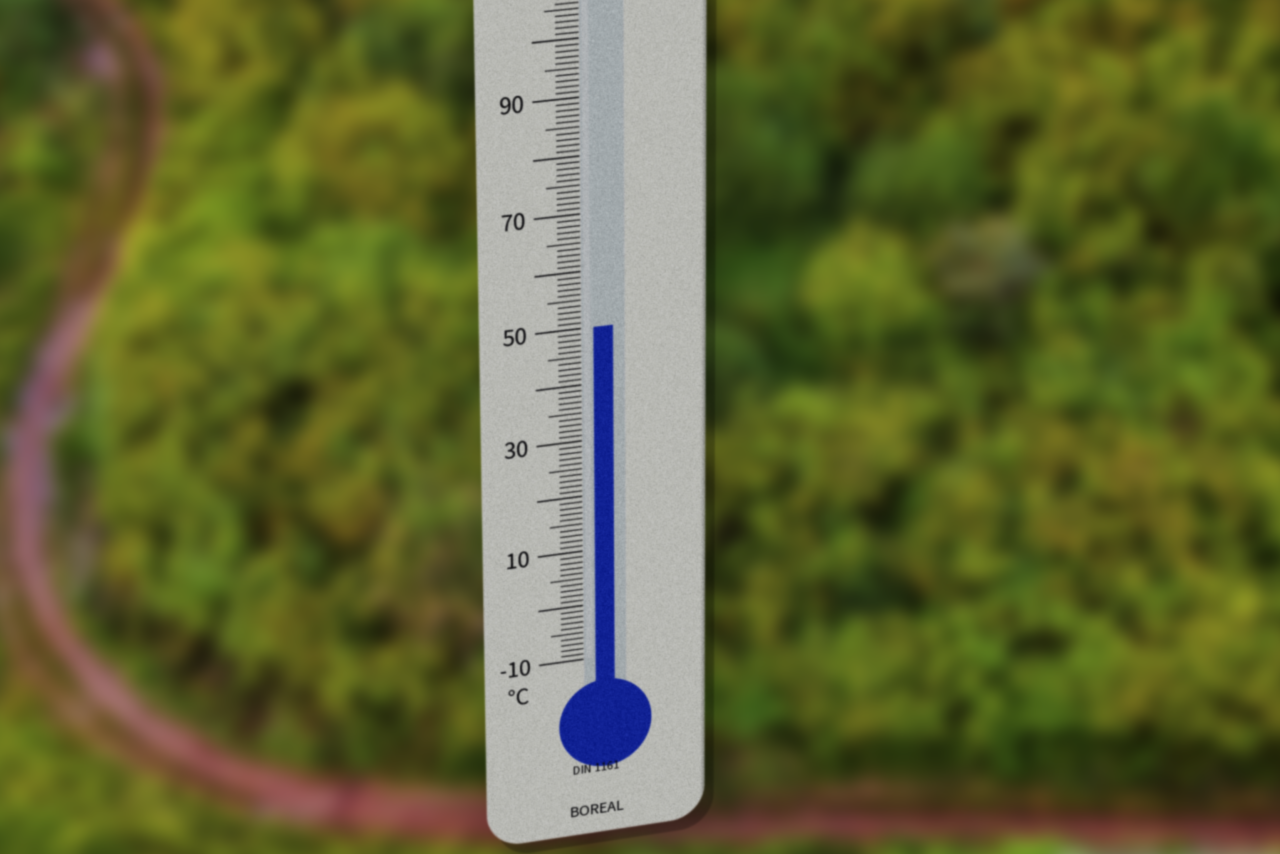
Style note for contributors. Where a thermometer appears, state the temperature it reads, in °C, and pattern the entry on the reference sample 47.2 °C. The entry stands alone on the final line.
50 °C
